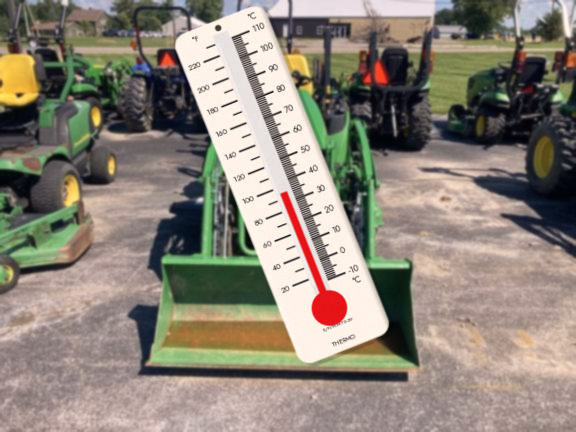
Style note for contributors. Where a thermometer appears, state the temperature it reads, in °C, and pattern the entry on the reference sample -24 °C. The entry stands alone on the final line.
35 °C
